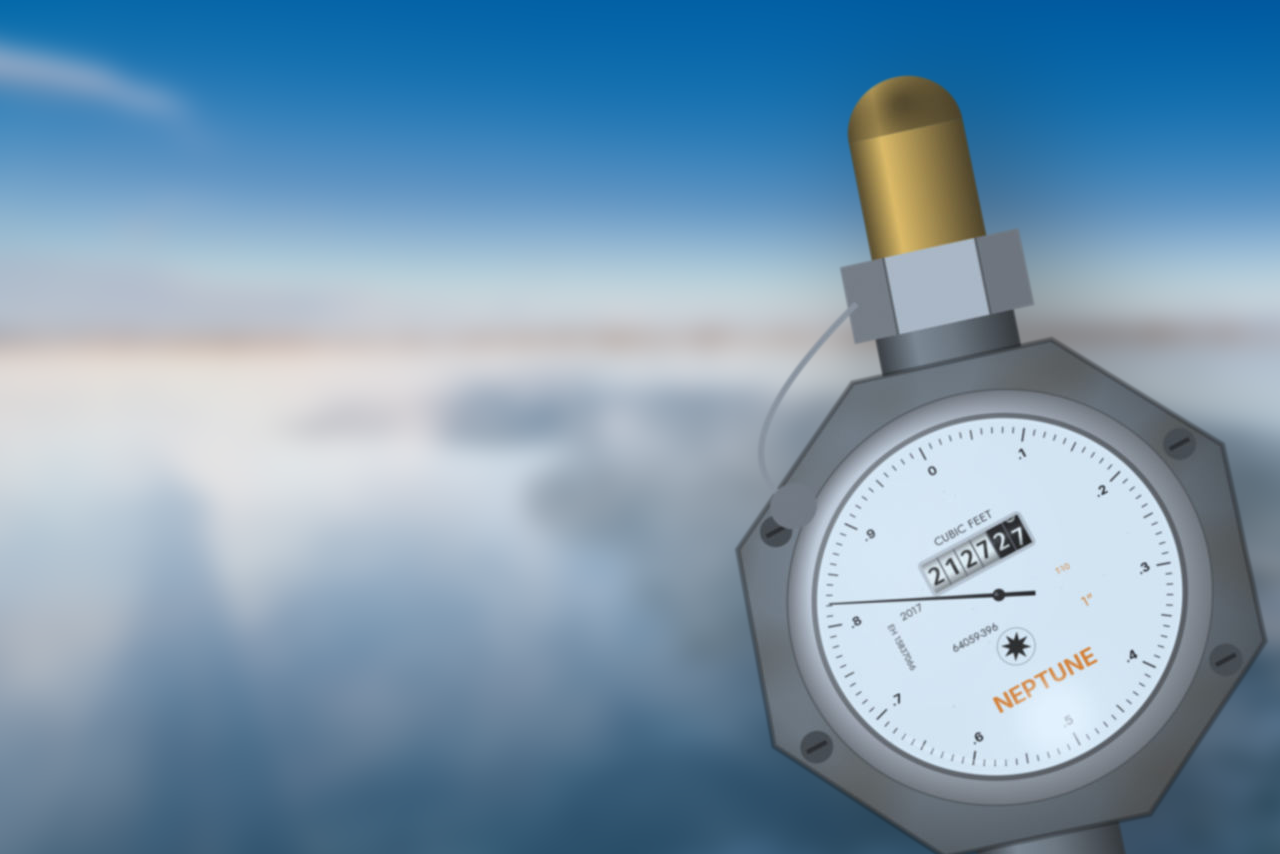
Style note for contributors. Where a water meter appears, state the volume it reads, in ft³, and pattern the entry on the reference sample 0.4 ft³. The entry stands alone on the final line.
212726.82 ft³
